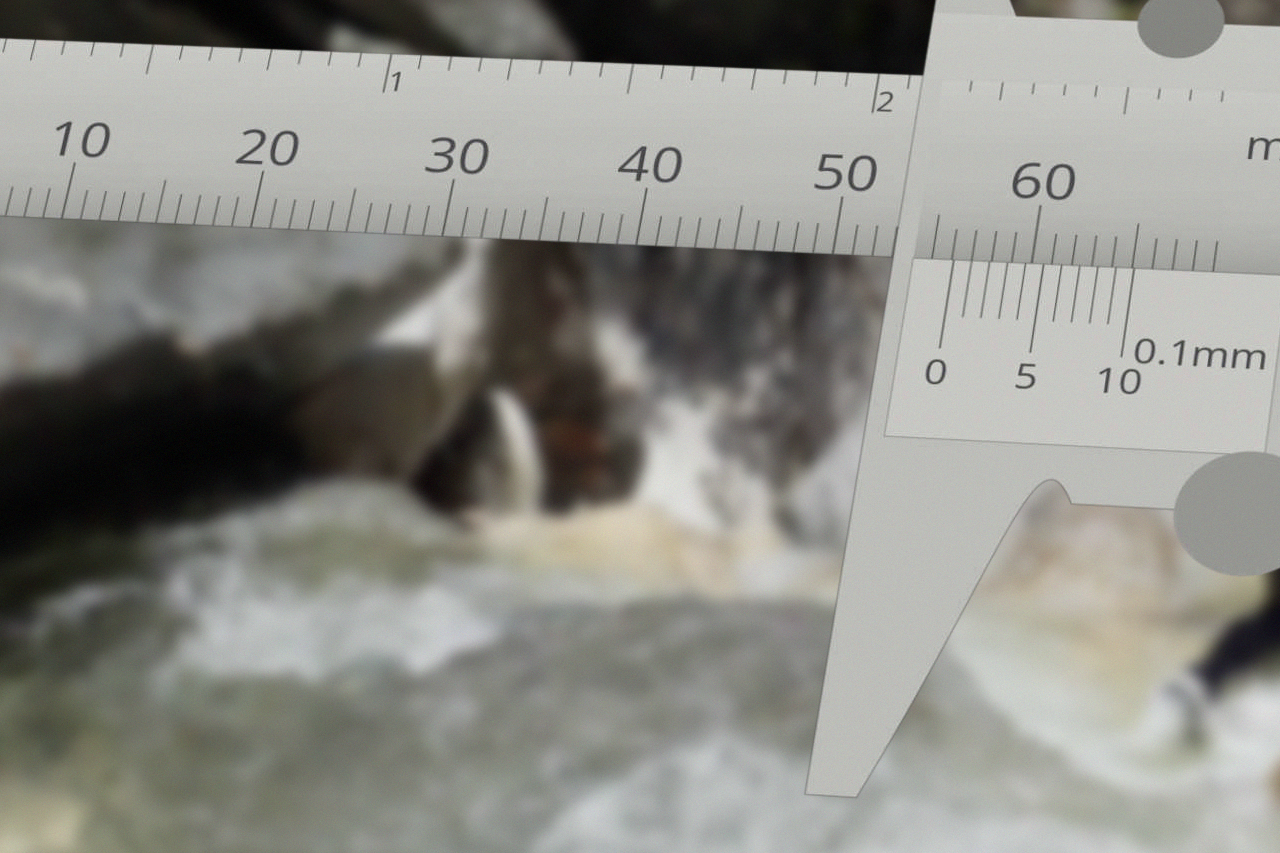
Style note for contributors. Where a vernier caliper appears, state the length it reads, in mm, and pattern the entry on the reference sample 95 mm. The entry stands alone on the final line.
56.1 mm
